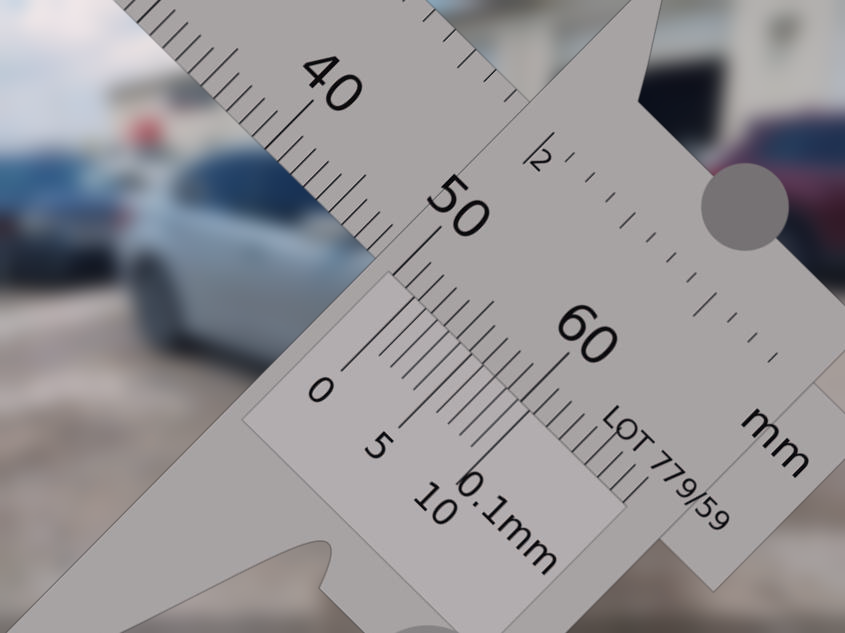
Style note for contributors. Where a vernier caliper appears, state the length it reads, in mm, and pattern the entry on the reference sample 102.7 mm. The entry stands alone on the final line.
51.7 mm
